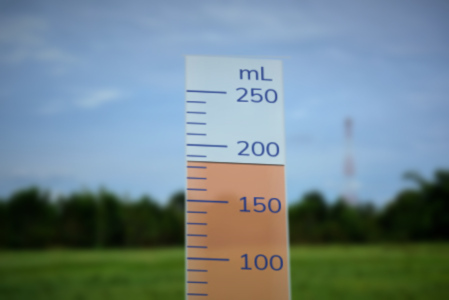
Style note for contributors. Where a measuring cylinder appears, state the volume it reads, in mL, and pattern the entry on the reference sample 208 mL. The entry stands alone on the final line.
185 mL
